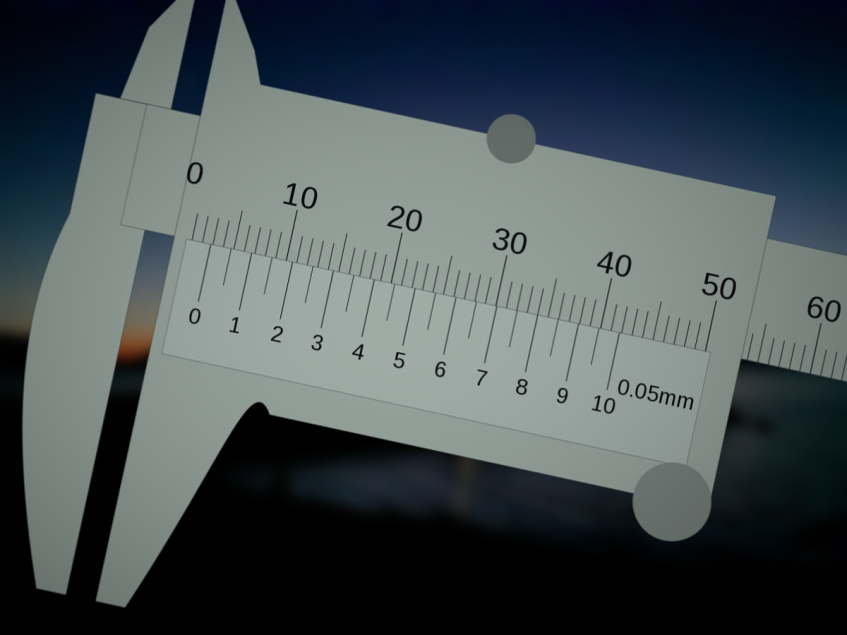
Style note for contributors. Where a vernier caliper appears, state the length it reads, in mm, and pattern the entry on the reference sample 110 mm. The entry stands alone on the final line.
2.8 mm
